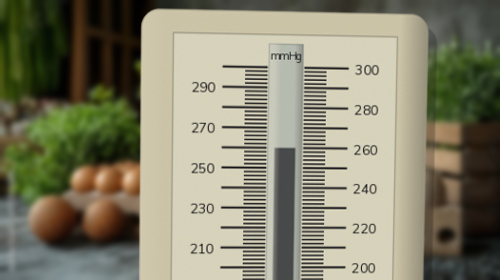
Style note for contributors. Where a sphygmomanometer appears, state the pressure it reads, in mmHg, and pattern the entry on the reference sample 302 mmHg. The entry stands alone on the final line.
260 mmHg
